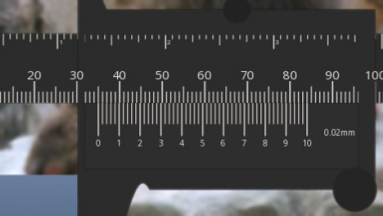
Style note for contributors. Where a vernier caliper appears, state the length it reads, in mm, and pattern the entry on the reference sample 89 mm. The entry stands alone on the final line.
35.0 mm
